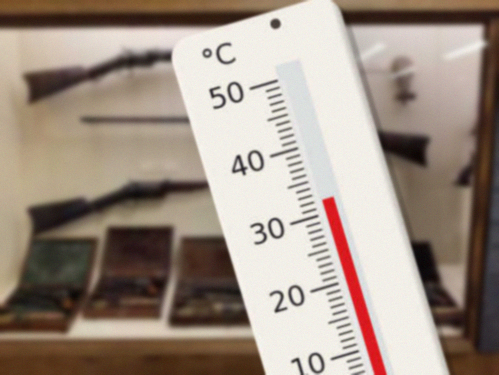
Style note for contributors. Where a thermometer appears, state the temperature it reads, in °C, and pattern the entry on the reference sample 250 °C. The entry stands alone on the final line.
32 °C
